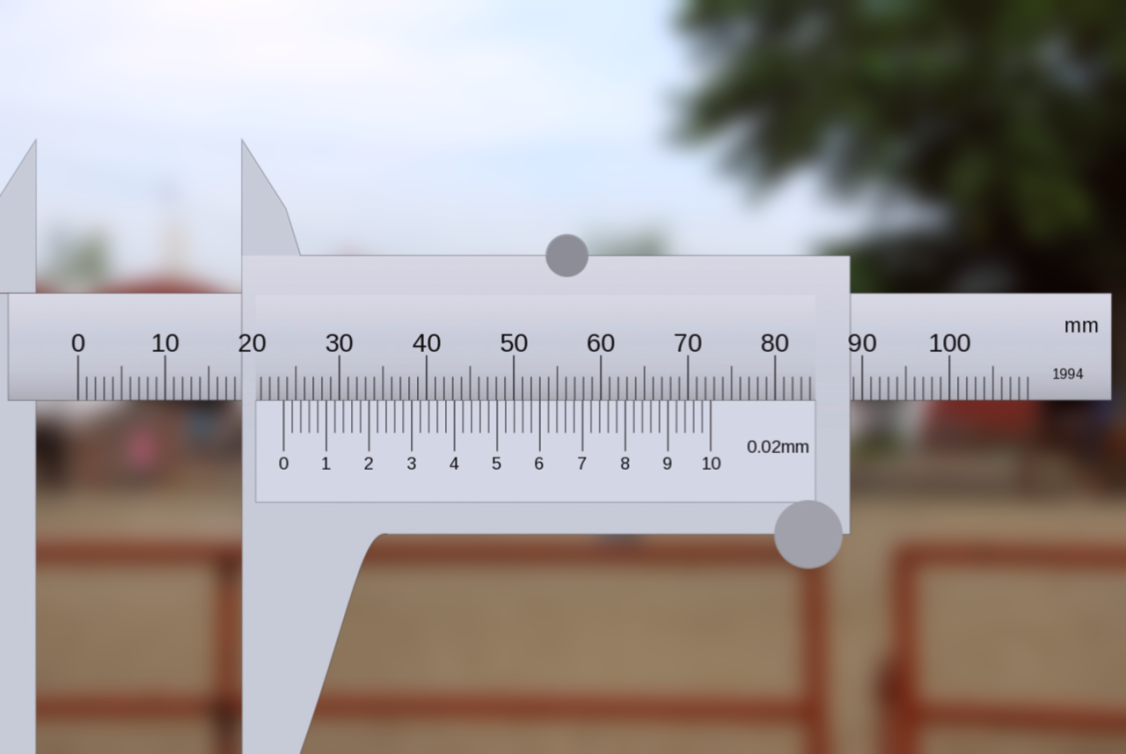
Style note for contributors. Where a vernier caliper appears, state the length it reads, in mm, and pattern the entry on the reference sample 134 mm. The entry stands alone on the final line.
23.6 mm
